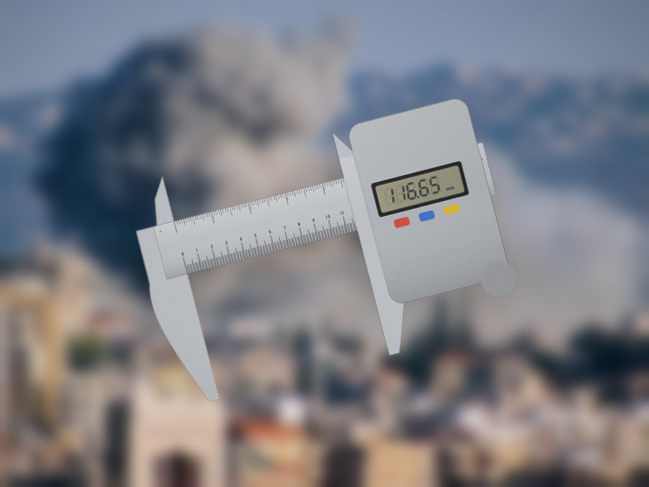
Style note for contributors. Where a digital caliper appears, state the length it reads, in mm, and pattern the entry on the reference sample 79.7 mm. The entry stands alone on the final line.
116.65 mm
